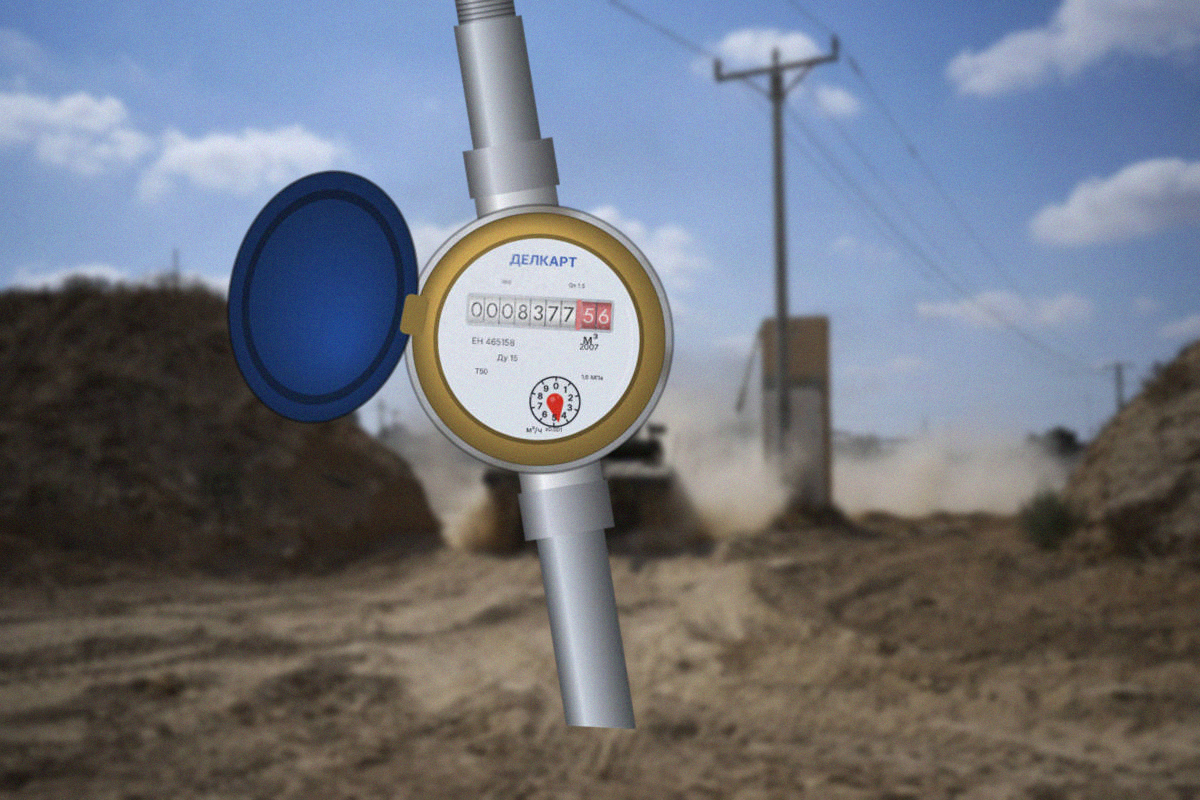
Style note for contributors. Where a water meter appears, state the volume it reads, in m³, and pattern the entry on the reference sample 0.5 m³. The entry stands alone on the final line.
8377.564 m³
